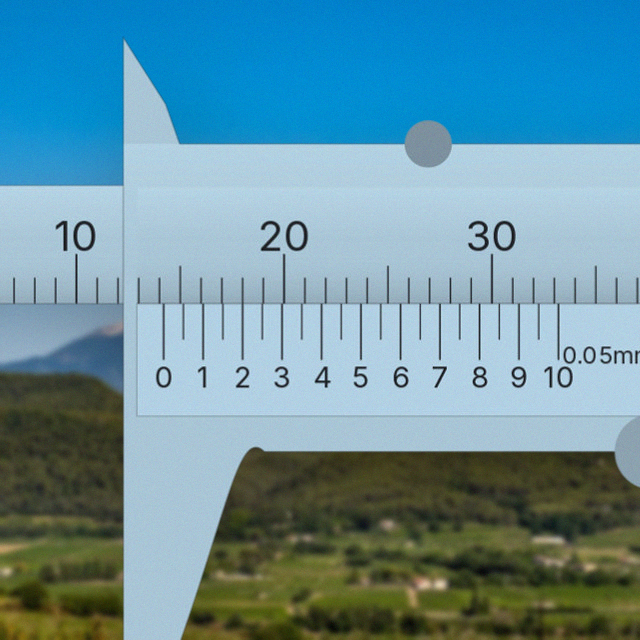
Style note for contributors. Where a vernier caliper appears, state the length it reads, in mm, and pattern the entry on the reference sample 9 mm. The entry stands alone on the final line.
14.2 mm
